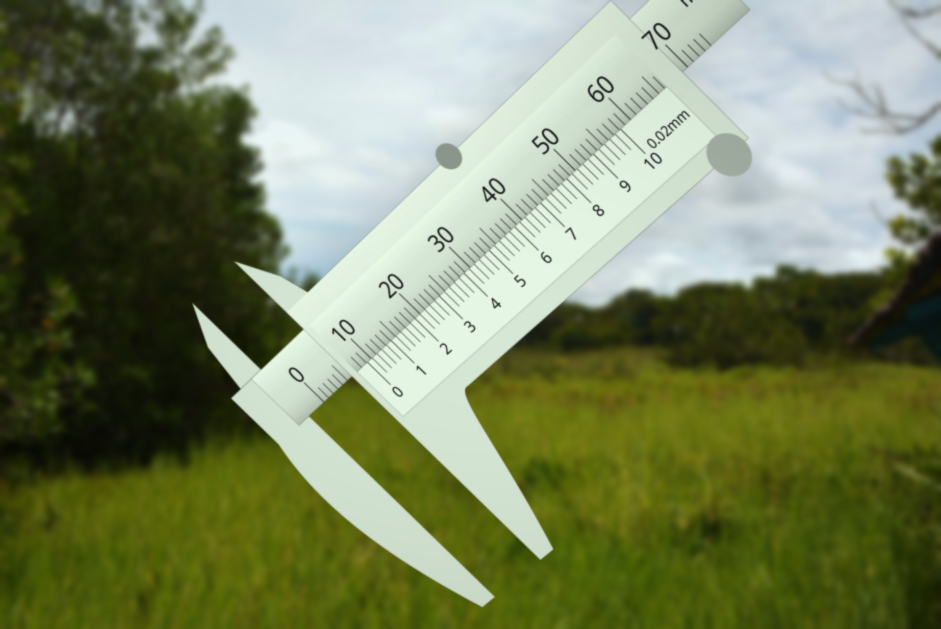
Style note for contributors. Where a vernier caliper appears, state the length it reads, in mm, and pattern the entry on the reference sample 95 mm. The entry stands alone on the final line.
9.2 mm
